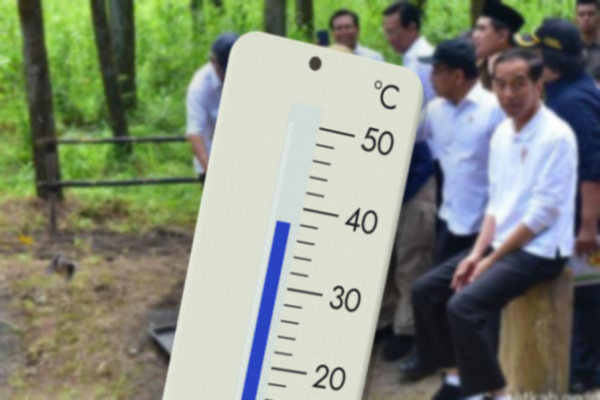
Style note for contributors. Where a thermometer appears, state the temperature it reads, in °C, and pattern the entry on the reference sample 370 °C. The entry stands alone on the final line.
38 °C
